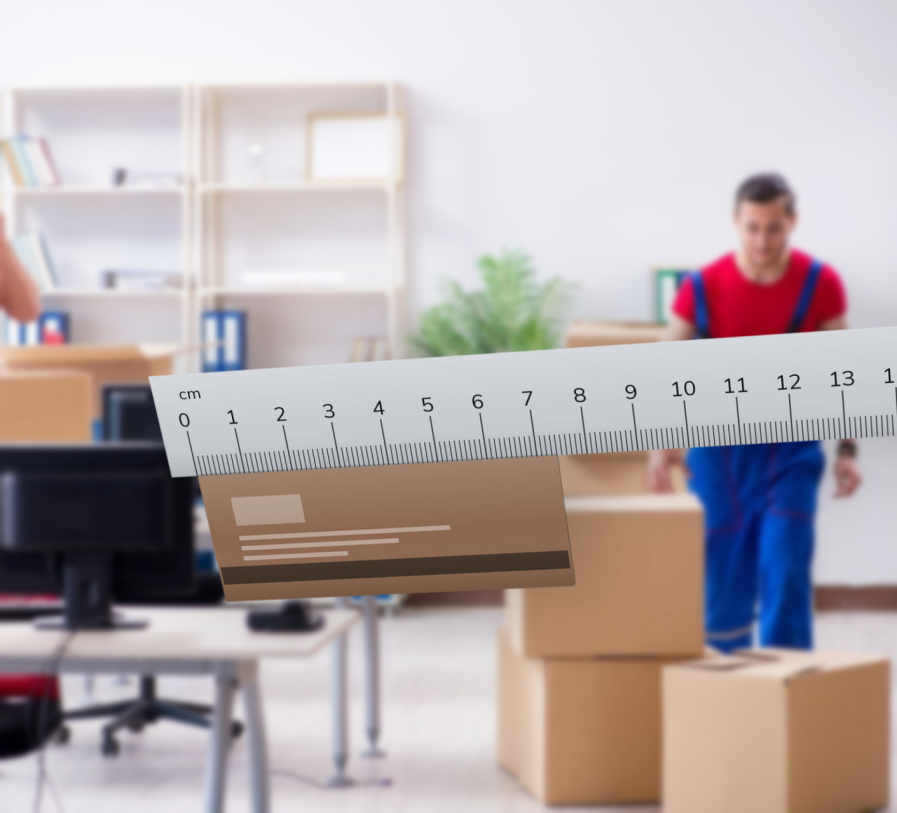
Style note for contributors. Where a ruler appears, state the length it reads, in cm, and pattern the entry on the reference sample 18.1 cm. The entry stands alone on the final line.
7.4 cm
